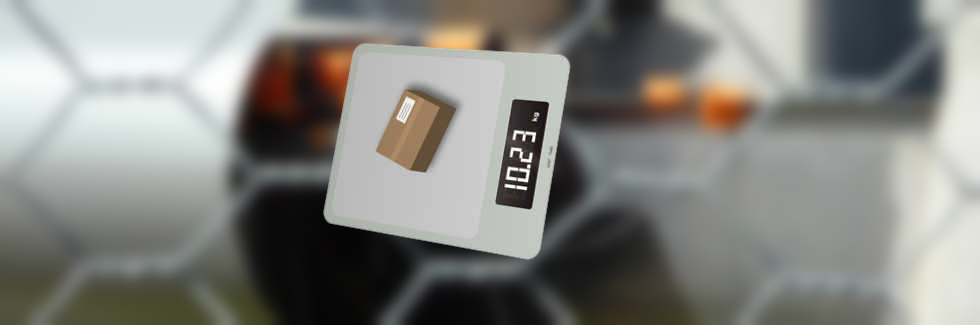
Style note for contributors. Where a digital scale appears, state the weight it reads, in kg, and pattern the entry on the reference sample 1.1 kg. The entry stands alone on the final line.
10.23 kg
